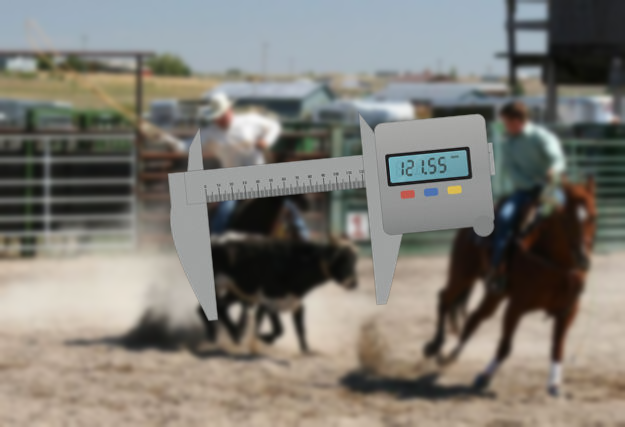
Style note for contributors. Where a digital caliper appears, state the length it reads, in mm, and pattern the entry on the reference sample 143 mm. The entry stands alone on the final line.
121.55 mm
